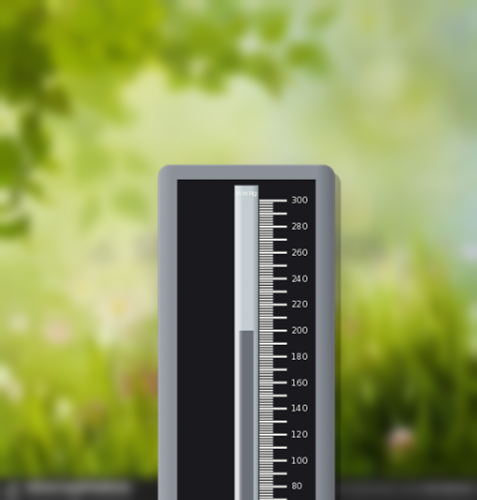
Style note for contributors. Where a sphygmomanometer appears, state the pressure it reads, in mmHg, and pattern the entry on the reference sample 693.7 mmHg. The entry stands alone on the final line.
200 mmHg
